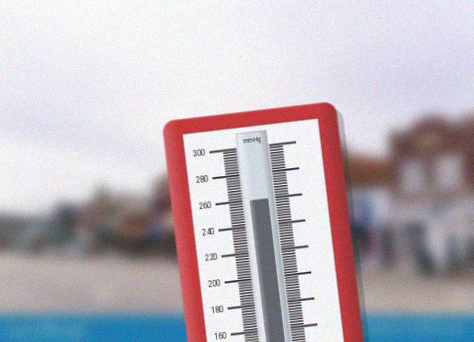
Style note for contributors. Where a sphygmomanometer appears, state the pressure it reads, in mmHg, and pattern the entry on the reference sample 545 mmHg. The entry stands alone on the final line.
260 mmHg
